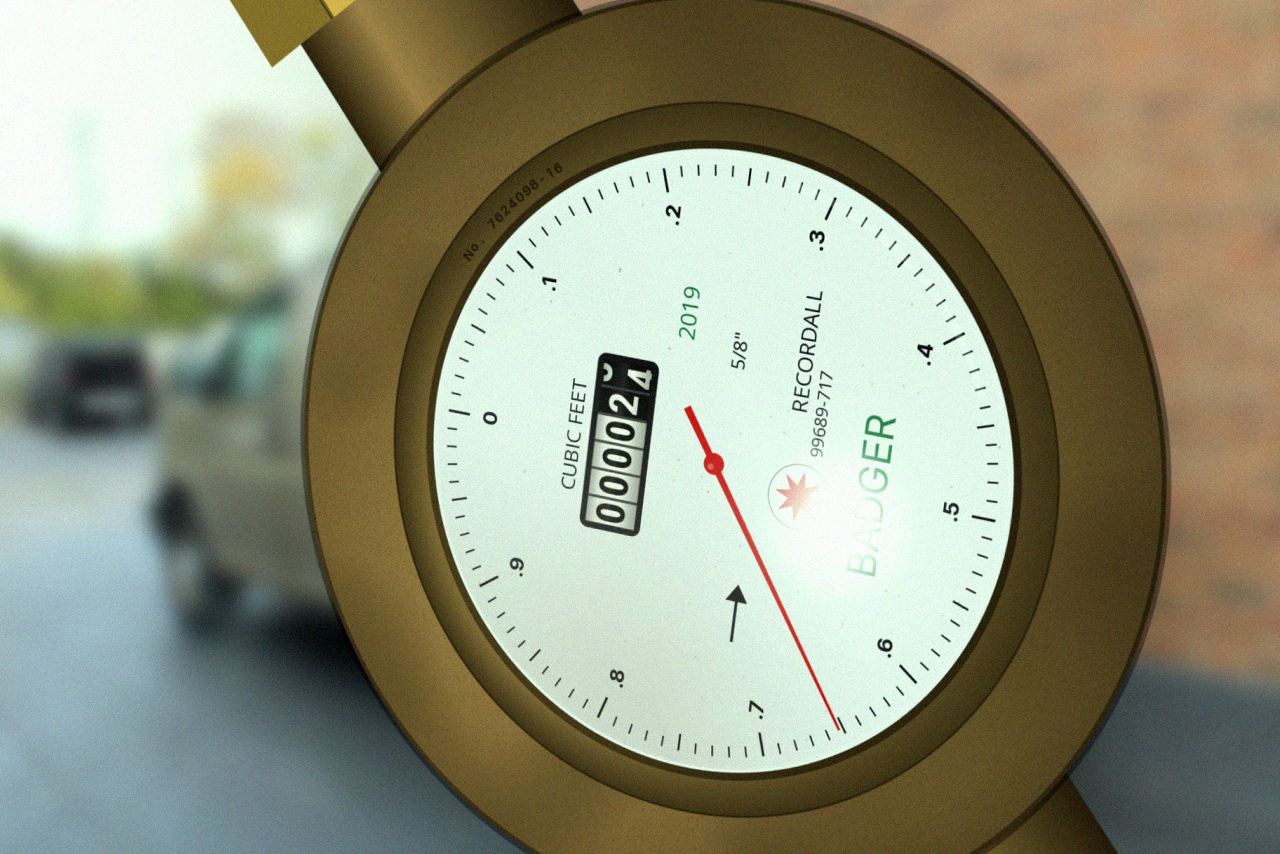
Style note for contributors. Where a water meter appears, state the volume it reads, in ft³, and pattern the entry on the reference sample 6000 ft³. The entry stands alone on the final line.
23.65 ft³
